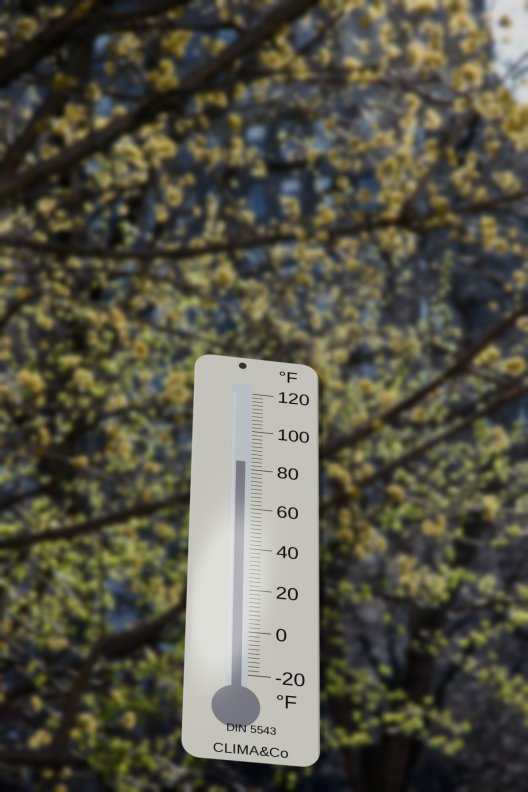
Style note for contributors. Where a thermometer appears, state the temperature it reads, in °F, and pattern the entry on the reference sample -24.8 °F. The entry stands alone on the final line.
84 °F
